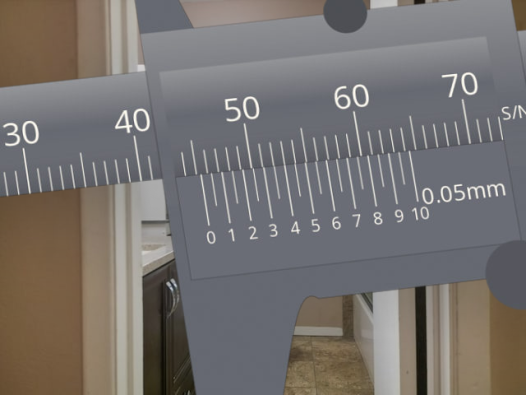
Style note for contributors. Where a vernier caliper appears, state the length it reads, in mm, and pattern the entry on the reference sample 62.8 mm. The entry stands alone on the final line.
45.4 mm
